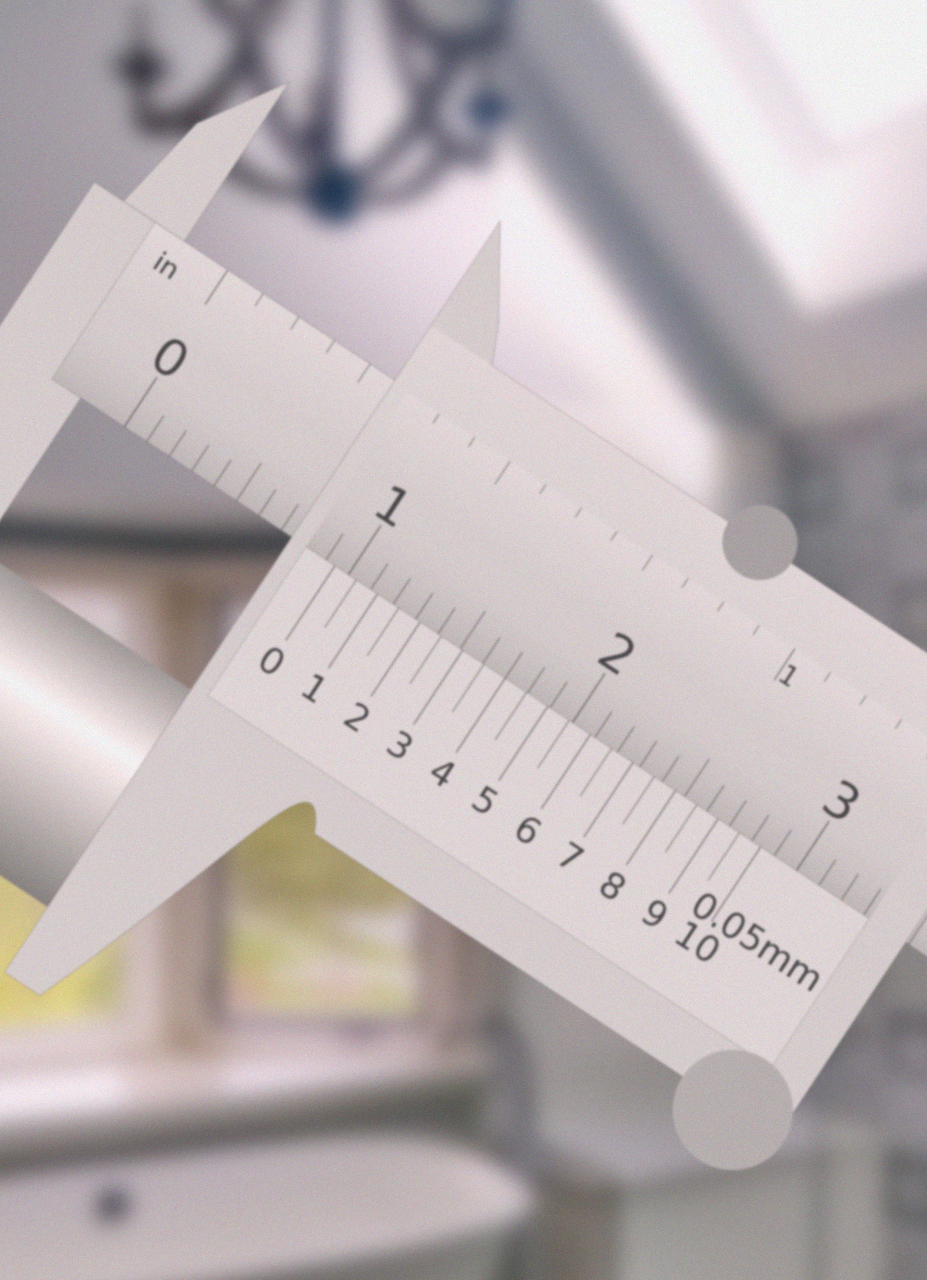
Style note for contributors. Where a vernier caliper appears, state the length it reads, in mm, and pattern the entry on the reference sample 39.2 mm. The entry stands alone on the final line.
9.4 mm
